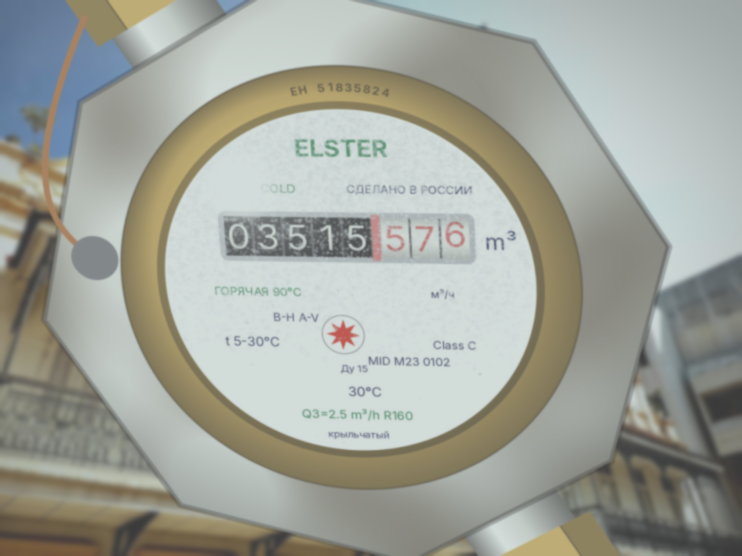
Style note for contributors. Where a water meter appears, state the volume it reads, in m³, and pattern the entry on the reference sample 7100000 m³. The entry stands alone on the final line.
3515.576 m³
